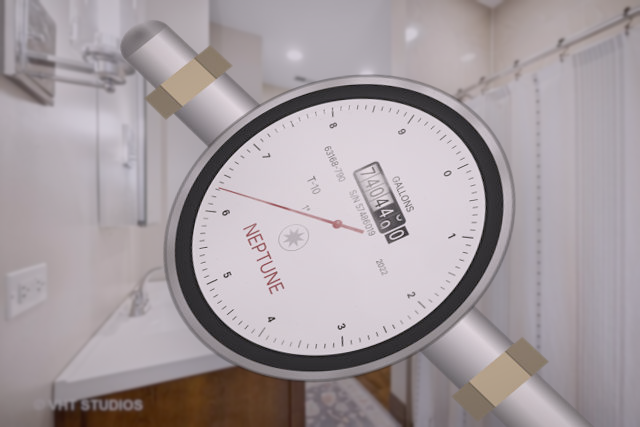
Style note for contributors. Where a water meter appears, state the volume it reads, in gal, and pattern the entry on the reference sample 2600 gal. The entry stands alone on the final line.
7404486.3 gal
